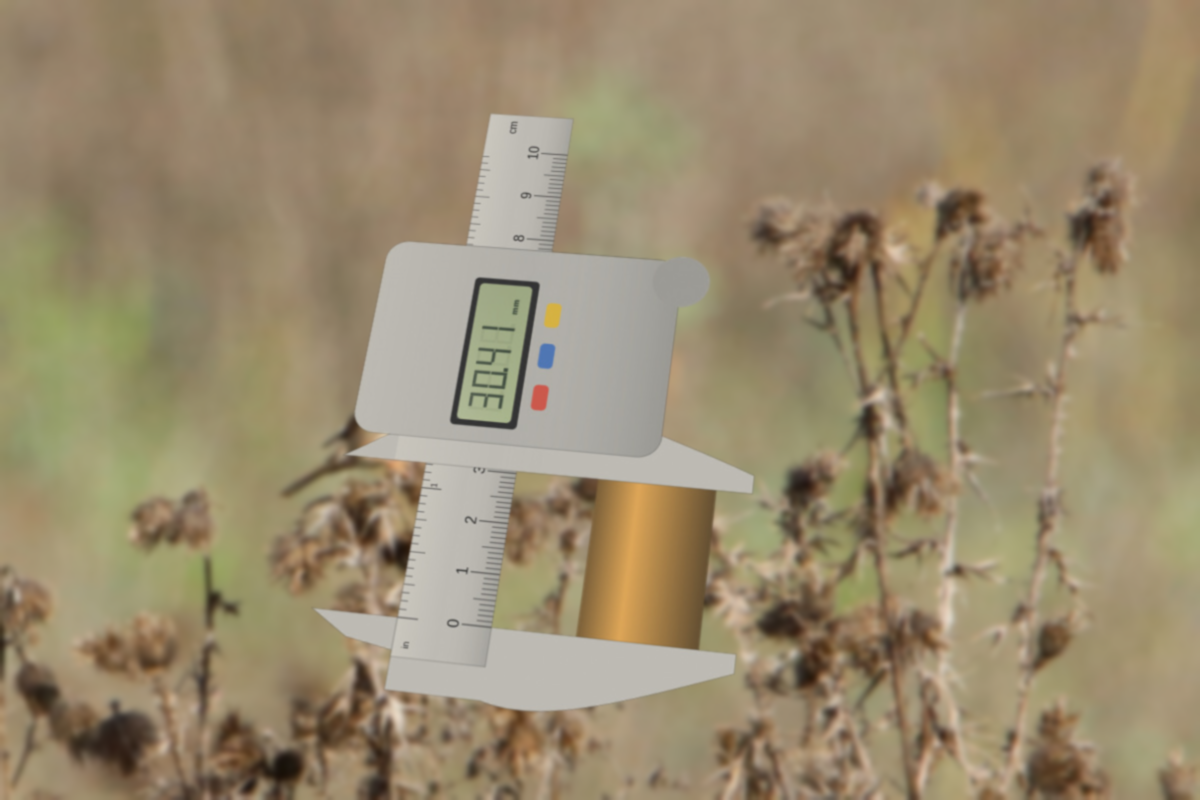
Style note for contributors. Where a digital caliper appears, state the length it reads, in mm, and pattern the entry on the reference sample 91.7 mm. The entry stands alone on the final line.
30.41 mm
